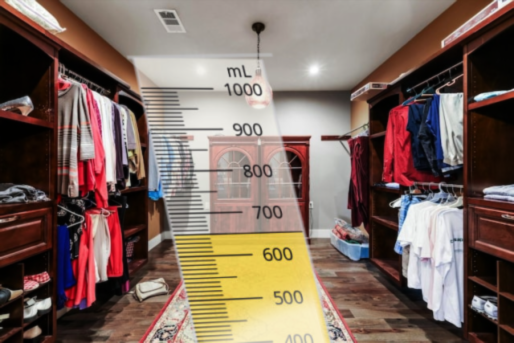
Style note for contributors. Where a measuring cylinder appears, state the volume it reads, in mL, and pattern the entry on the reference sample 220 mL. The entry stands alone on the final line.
650 mL
